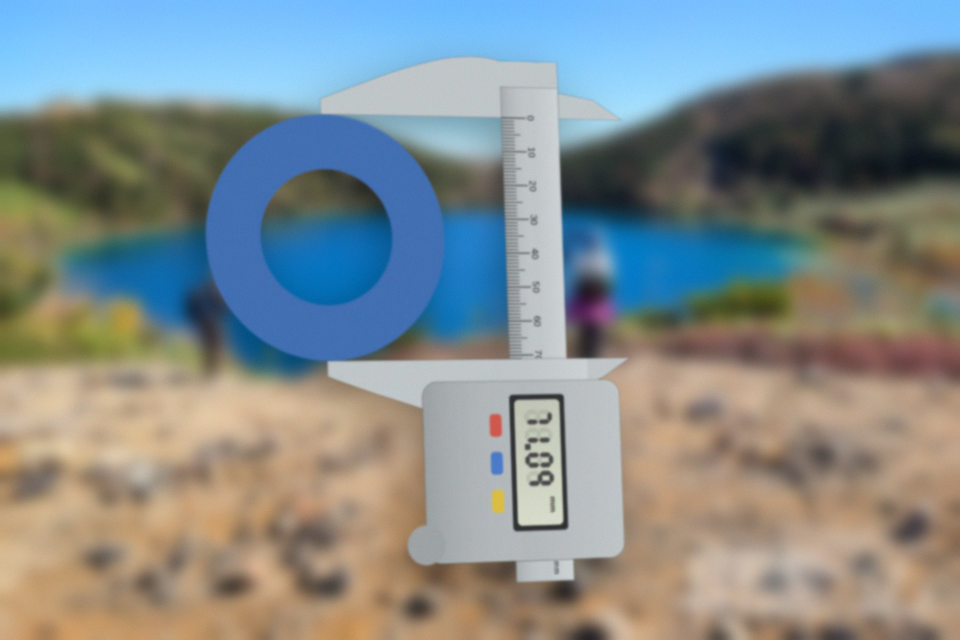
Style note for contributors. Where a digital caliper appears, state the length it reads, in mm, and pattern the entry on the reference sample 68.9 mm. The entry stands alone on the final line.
71.09 mm
